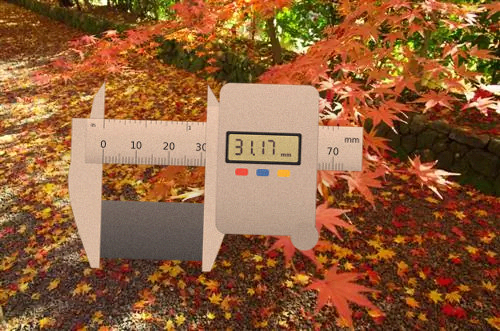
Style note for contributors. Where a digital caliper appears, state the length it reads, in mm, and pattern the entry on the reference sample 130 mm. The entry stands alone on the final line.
31.17 mm
